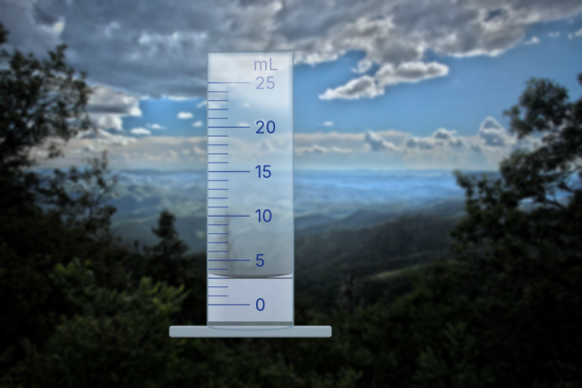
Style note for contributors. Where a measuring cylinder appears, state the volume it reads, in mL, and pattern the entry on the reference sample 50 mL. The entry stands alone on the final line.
3 mL
